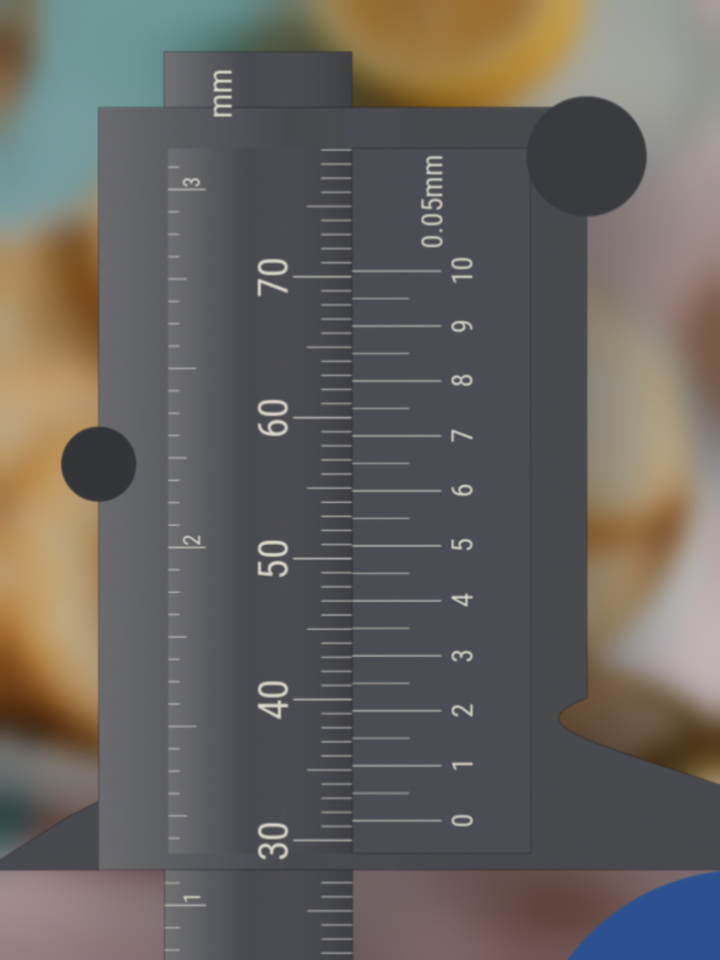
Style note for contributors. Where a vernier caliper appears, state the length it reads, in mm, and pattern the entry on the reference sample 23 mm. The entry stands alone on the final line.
31.4 mm
